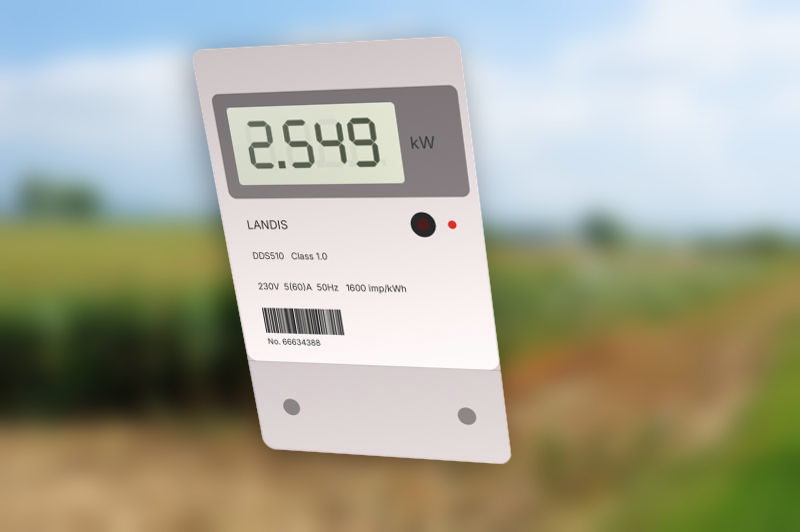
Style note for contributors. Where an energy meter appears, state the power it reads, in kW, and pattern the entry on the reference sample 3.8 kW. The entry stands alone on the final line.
2.549 kW
